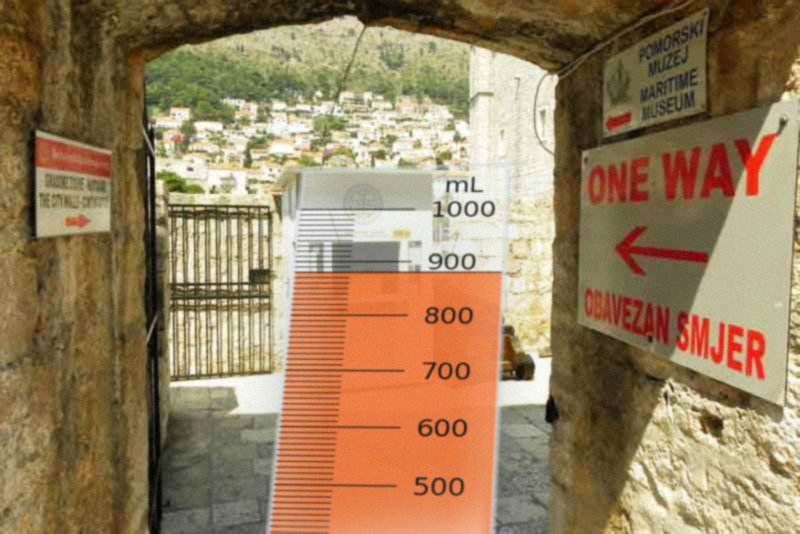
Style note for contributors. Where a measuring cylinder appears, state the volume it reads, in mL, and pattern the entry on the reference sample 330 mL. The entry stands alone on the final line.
880 mL
